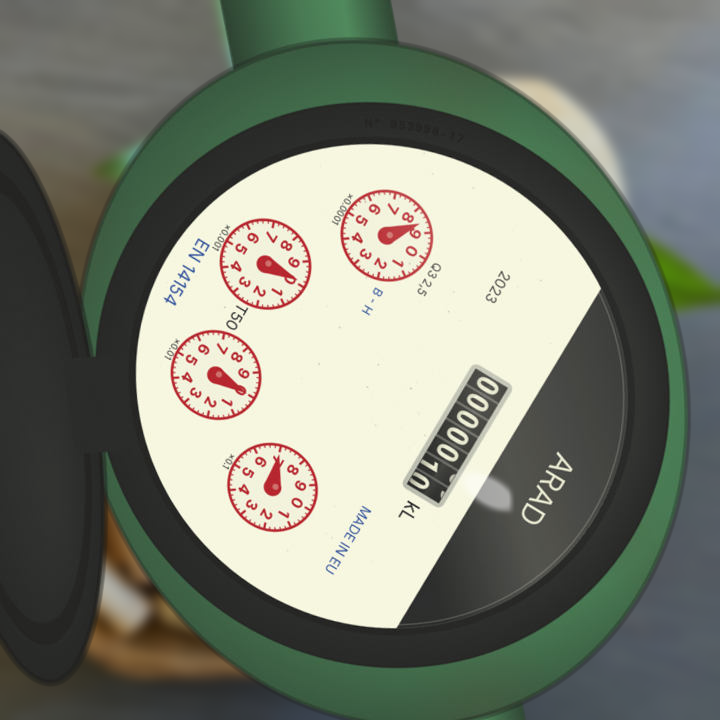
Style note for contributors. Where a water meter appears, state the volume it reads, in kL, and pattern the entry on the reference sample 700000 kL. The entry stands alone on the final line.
9.6998 kL
